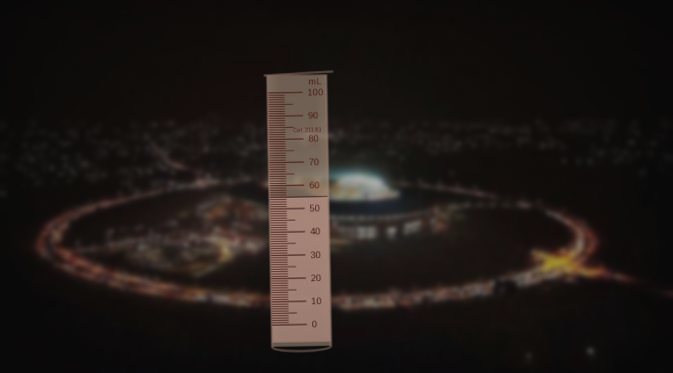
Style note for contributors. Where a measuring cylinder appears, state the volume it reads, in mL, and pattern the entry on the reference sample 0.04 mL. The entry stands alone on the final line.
55 mL
